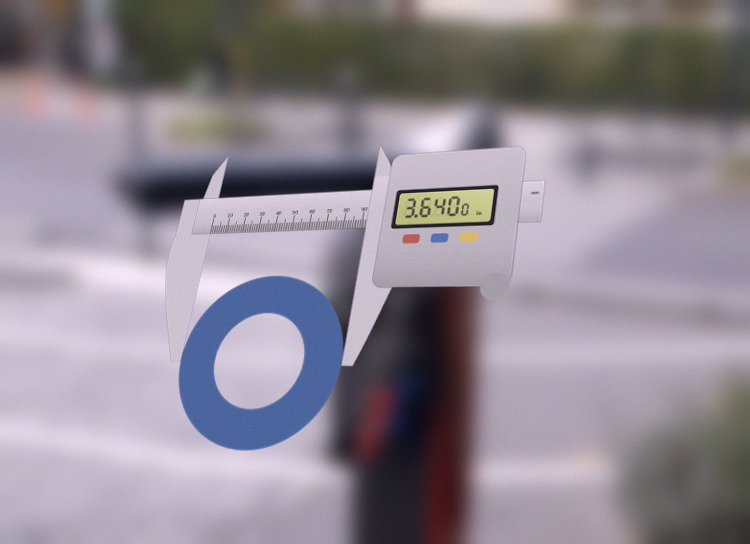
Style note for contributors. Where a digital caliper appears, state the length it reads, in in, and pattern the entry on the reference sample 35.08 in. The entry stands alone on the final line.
3.6400 in
